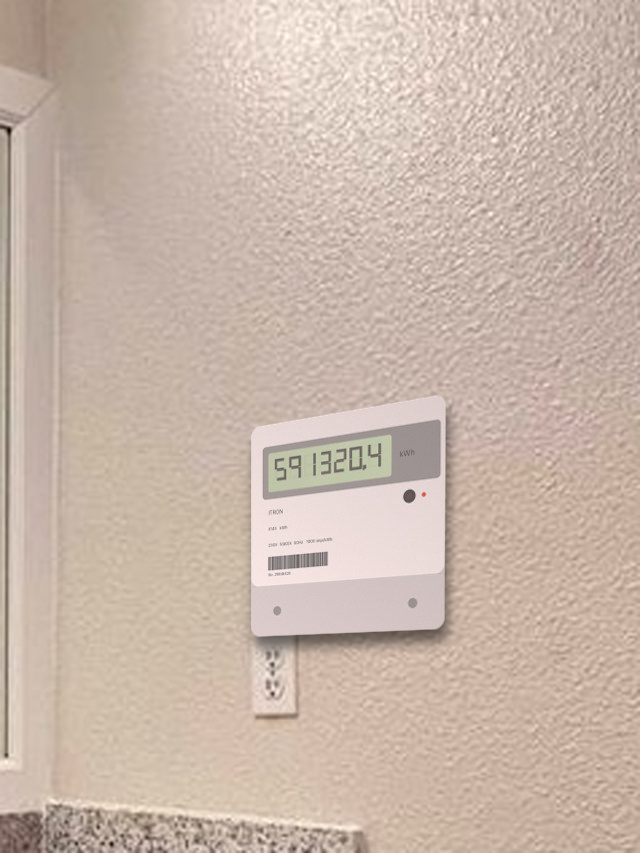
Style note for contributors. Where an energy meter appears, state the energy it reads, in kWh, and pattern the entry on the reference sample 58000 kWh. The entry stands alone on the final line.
591320.4 kWh
